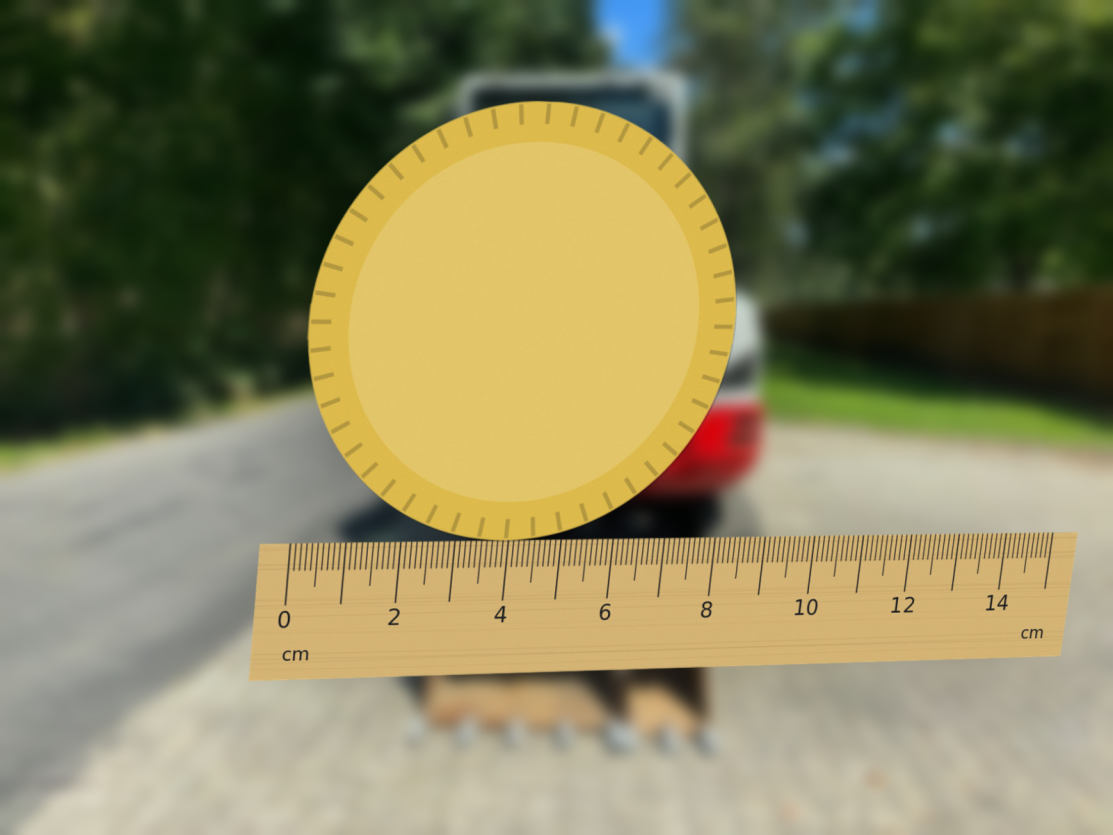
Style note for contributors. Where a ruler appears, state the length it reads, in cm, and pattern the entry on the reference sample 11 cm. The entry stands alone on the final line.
7.9 cm
